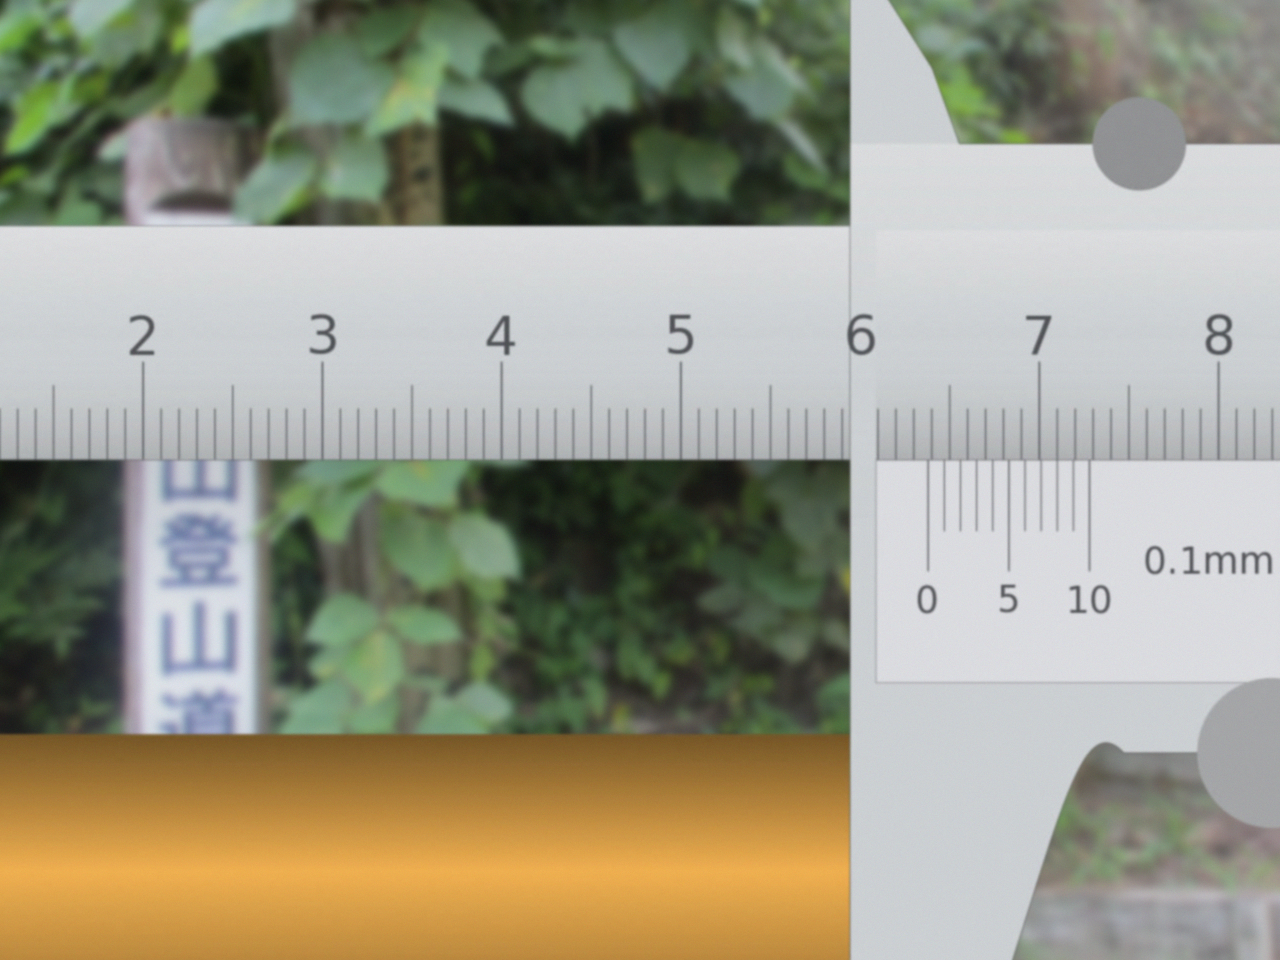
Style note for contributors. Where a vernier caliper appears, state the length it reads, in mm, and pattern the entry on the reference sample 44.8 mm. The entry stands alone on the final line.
63.8 mm
